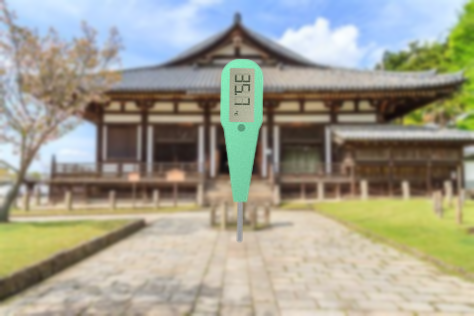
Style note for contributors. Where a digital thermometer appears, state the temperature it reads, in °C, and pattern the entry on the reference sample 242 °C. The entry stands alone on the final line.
35.7 °C
